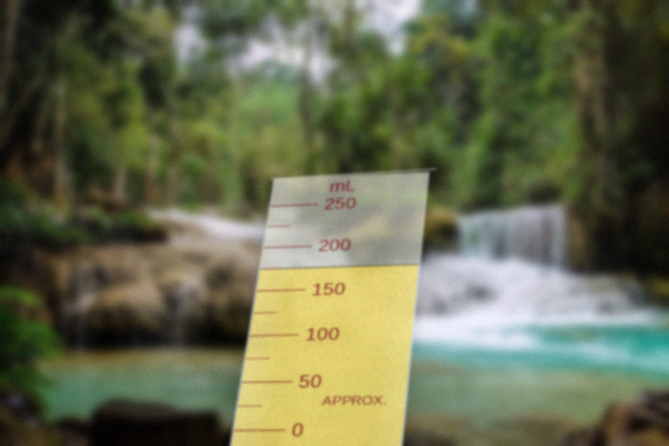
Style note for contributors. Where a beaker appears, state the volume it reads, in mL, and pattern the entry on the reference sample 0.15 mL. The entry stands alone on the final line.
175 mL
